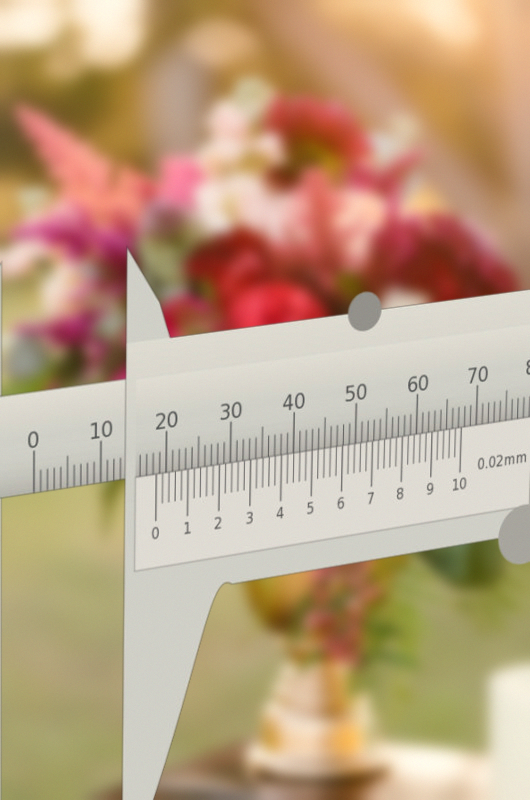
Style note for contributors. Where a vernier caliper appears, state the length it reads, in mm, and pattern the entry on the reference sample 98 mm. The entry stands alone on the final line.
18.5 mm
